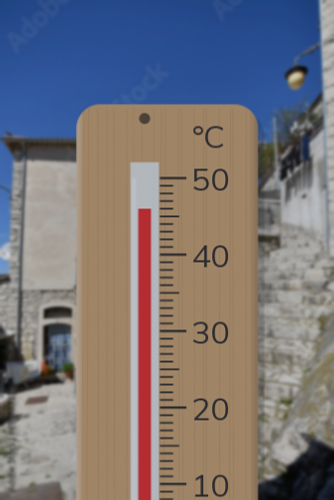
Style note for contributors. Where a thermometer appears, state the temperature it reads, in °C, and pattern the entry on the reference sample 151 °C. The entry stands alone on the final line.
46 °C
